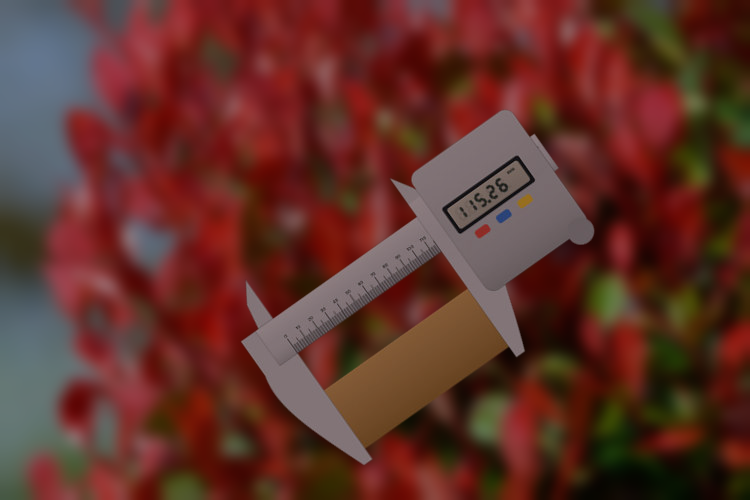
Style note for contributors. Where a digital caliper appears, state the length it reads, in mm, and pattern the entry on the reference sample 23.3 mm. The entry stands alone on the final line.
115.26 mm
